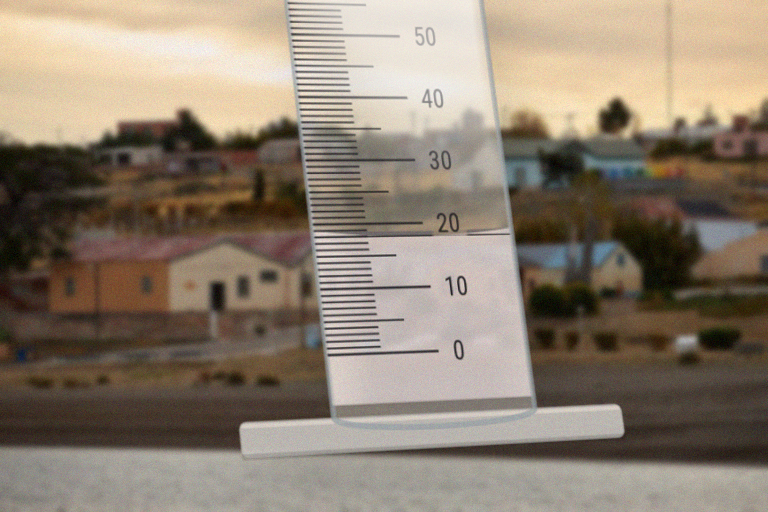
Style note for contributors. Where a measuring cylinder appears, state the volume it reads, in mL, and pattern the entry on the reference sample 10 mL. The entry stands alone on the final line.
18 mL
